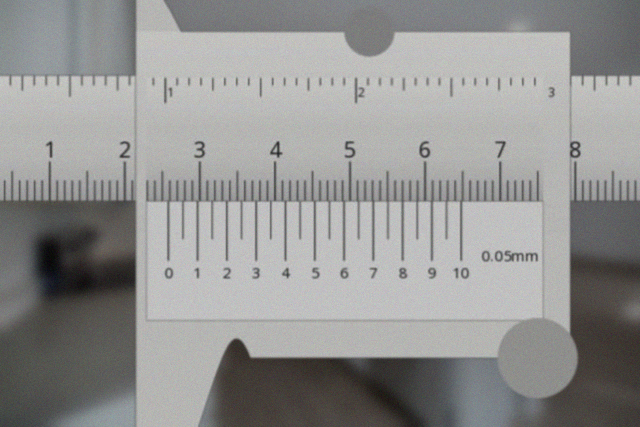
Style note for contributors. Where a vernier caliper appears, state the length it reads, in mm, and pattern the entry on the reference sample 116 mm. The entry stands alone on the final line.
25.8 mm
